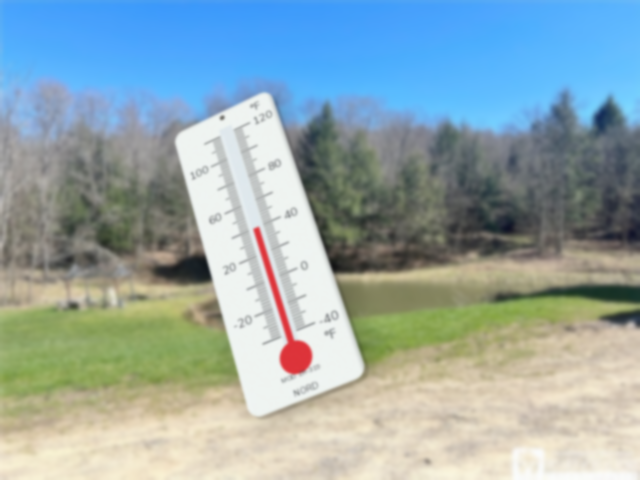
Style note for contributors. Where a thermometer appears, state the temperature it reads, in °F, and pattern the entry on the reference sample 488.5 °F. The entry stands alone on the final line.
40 °F
